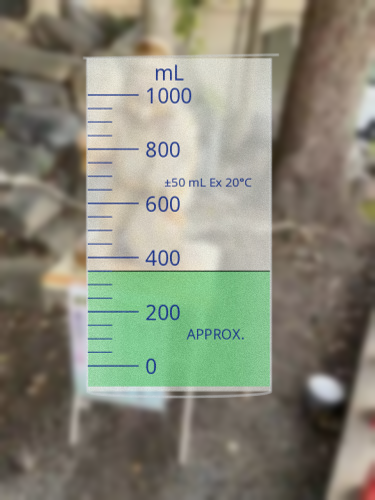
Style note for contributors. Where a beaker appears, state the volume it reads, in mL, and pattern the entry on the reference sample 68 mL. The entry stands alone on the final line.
350 mL
